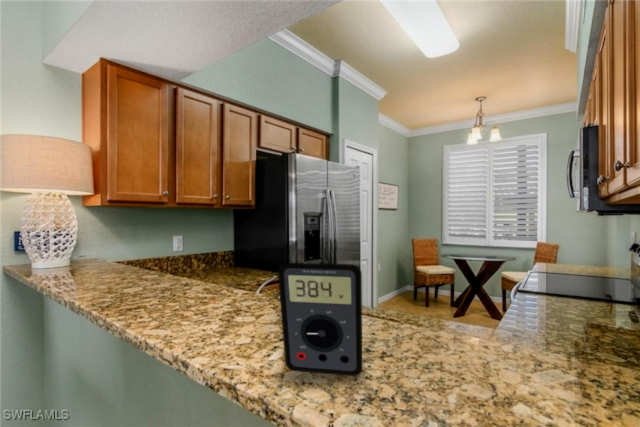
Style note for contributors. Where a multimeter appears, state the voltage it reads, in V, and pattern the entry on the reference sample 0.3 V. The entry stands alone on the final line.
384 V
